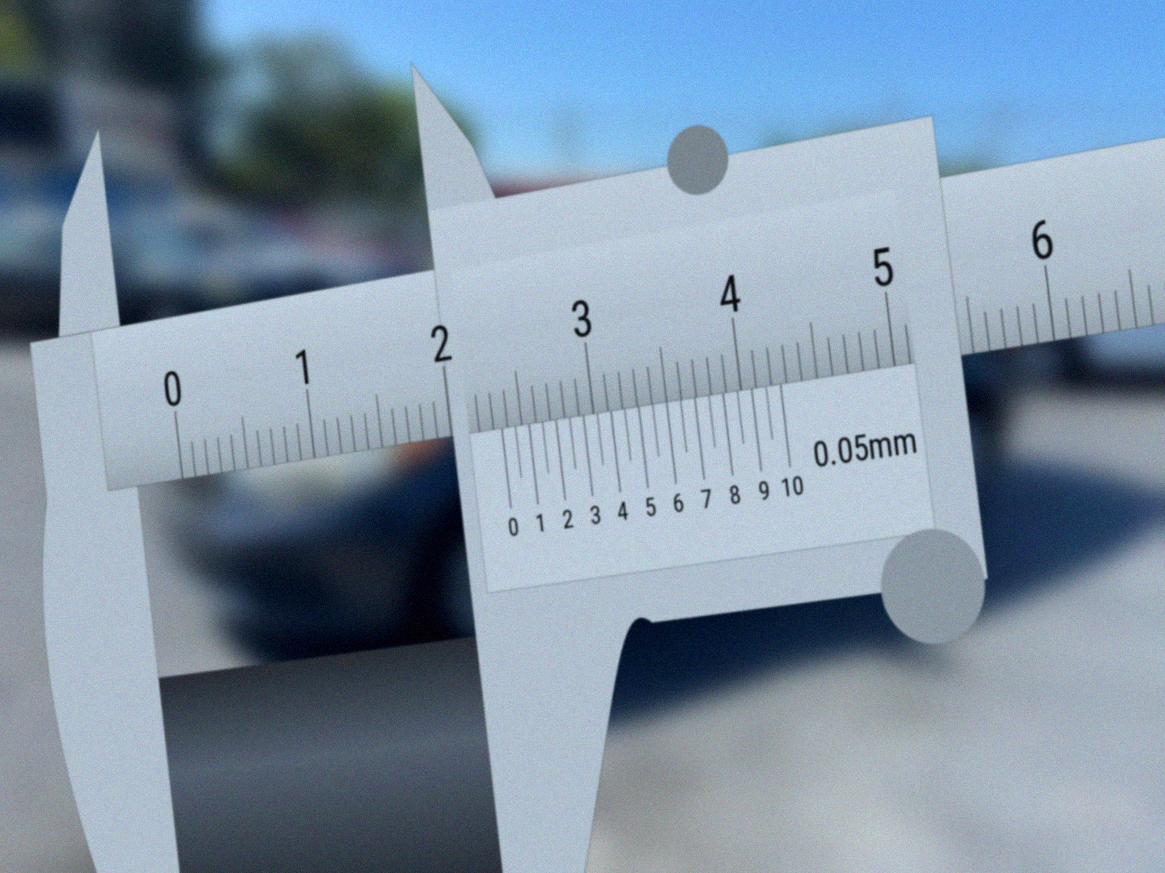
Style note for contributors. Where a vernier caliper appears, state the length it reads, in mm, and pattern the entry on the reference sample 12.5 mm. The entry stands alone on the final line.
23.6 mm
